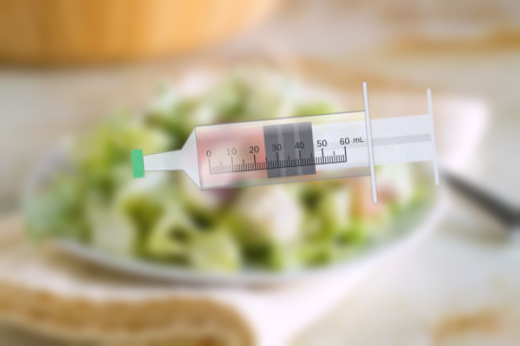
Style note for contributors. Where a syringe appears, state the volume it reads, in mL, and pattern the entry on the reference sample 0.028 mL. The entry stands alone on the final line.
25 mL
